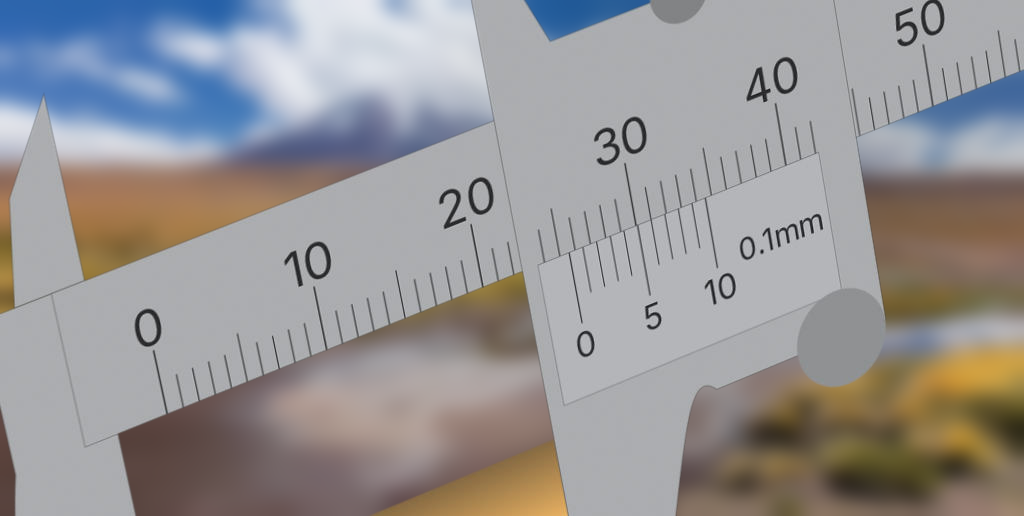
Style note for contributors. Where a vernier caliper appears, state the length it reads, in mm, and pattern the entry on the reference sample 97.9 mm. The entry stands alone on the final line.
25.6 mm
